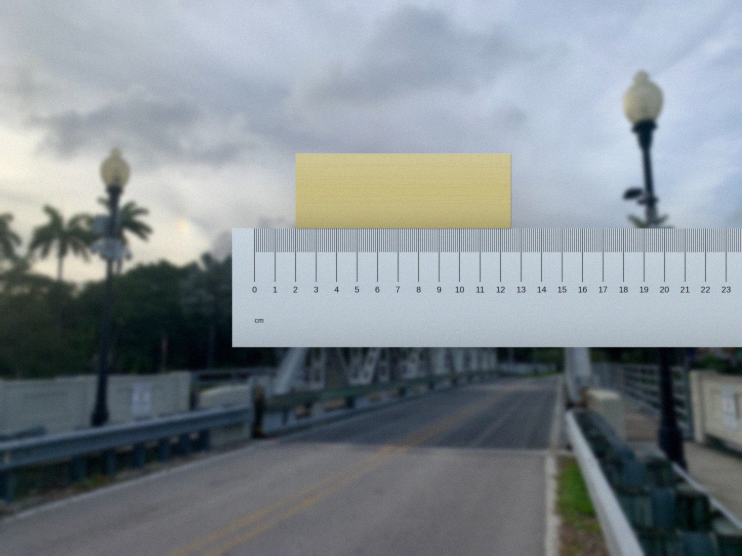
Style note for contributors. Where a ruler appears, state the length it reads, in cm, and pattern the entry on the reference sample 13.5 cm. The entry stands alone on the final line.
10.5 cm
